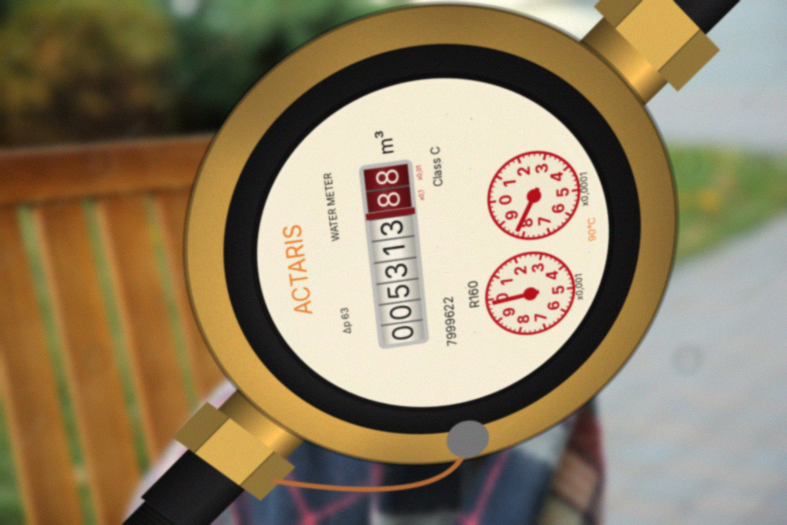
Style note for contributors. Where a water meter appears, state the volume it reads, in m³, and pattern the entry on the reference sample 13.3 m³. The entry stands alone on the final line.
5313.8798 m³
